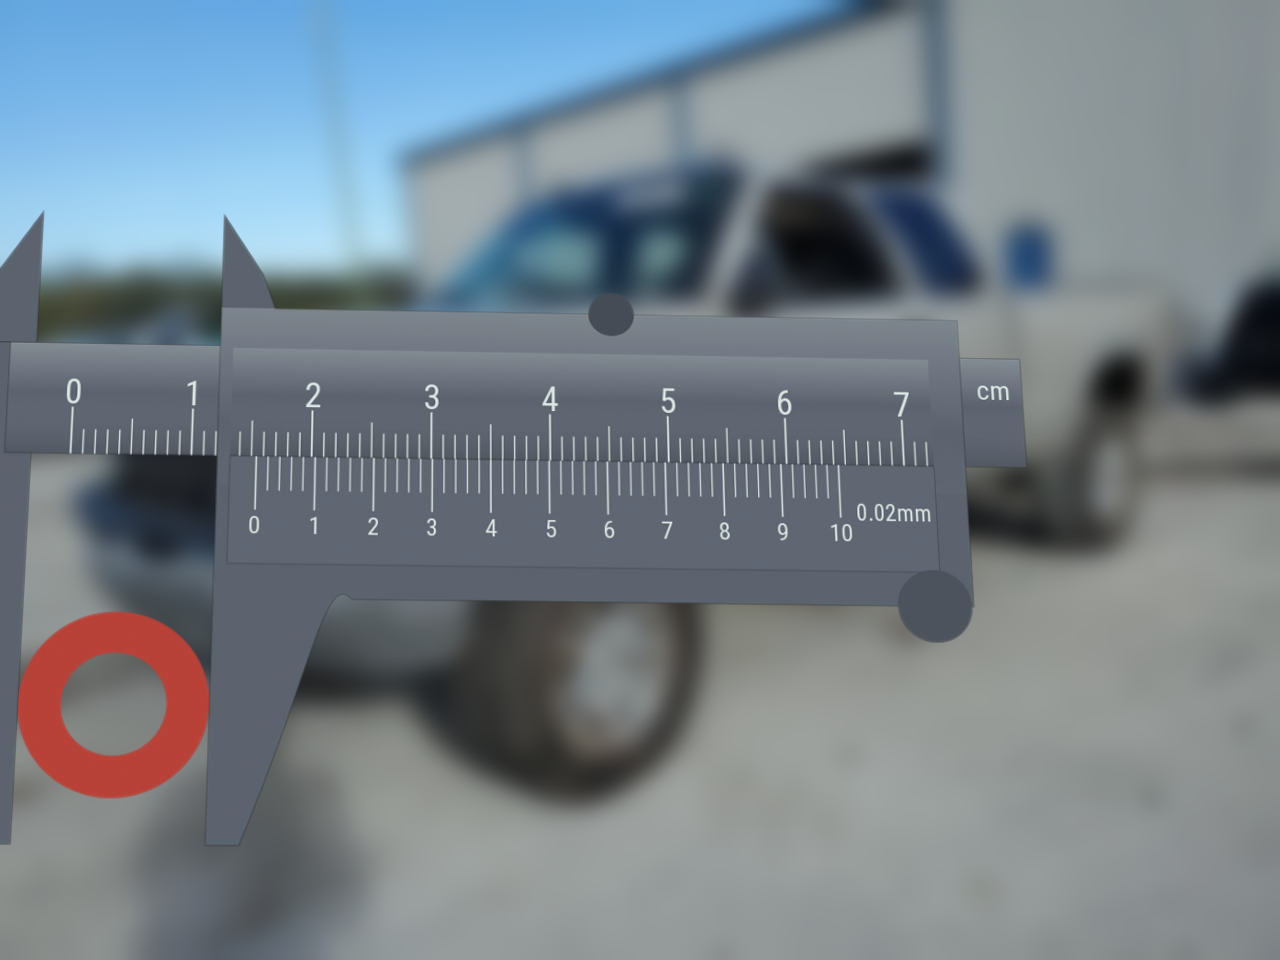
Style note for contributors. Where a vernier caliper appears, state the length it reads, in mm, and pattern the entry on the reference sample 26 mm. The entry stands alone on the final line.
15.4 mm
